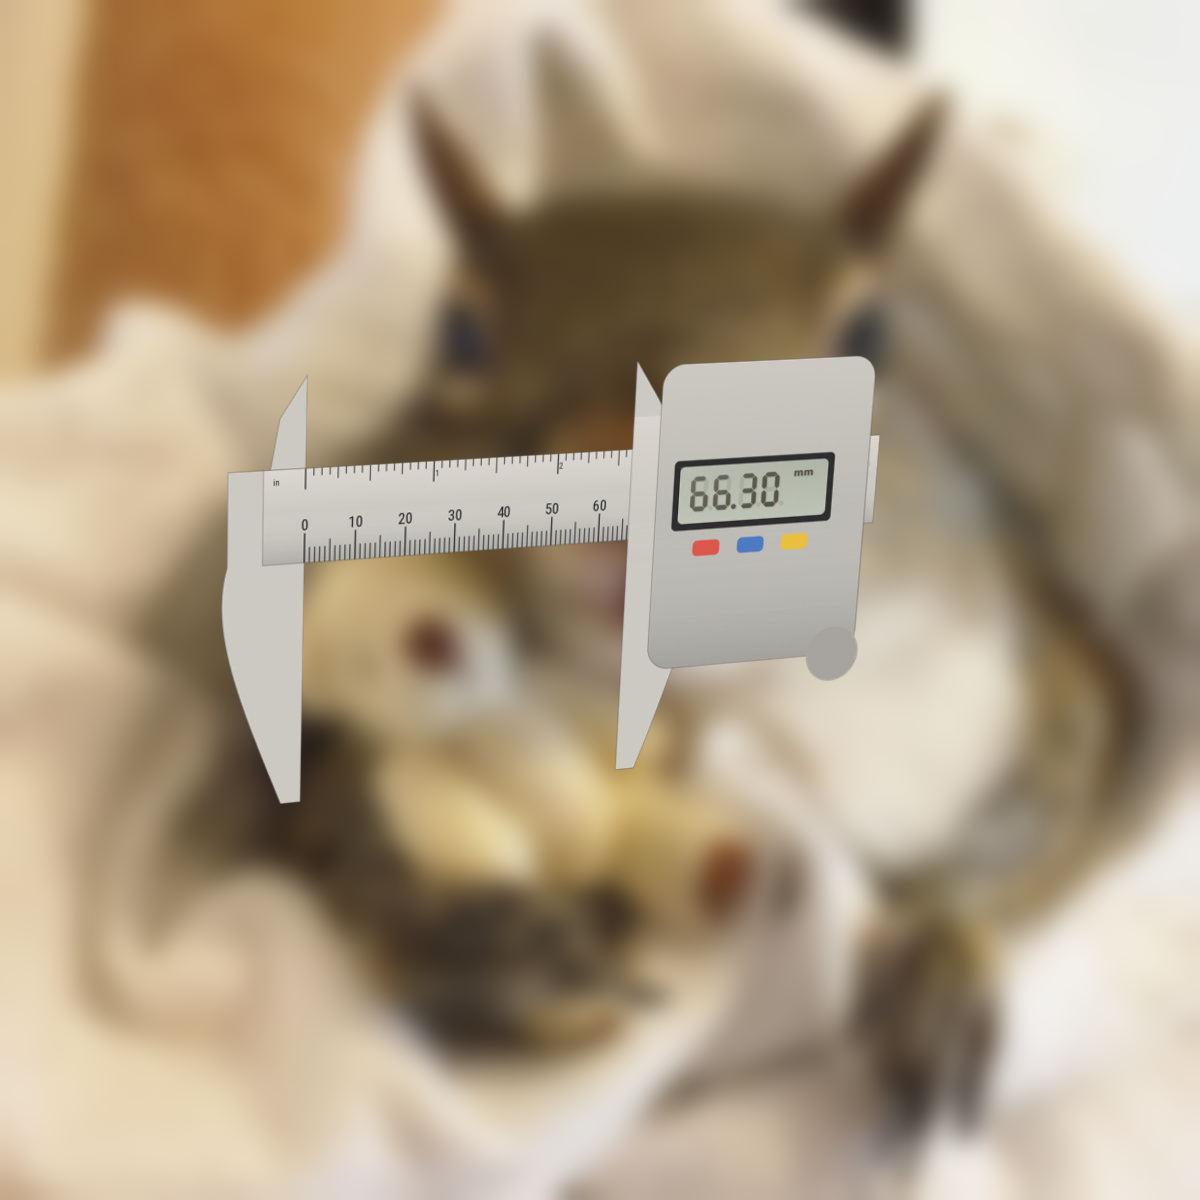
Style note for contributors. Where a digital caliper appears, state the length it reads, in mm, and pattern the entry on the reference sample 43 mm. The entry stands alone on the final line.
66.30 mm
